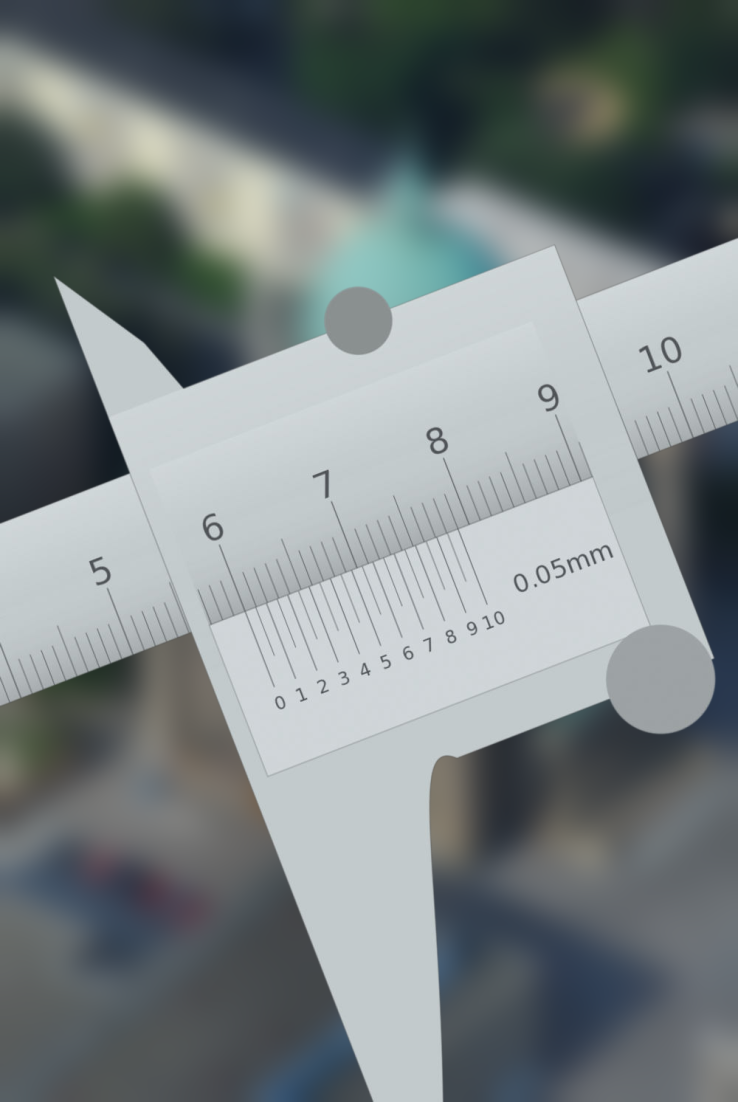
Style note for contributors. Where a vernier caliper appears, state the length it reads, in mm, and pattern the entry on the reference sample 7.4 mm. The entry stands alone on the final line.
60.0 mm
